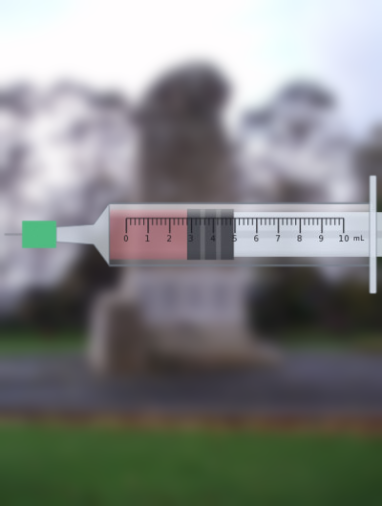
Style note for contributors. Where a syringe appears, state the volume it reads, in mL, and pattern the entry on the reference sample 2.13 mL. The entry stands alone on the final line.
2.8 mL
